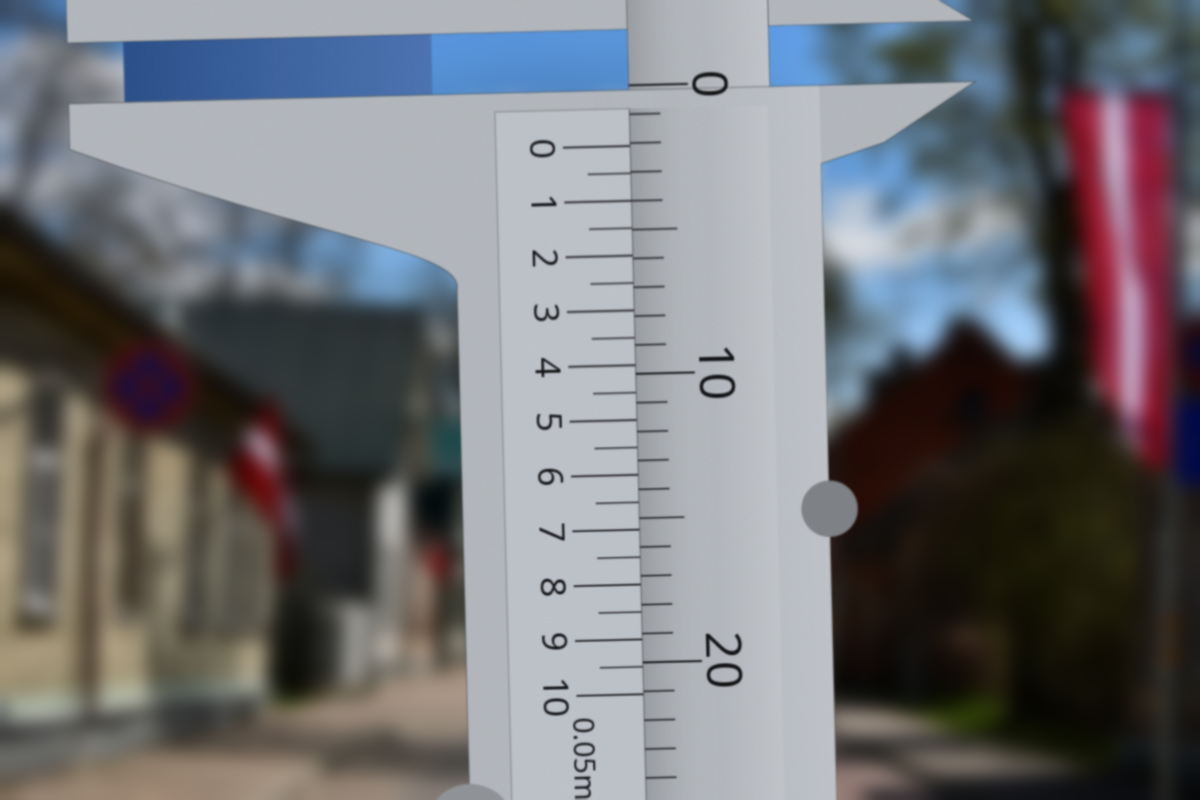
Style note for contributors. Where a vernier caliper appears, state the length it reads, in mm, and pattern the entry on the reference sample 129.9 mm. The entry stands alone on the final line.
2.1 mm
